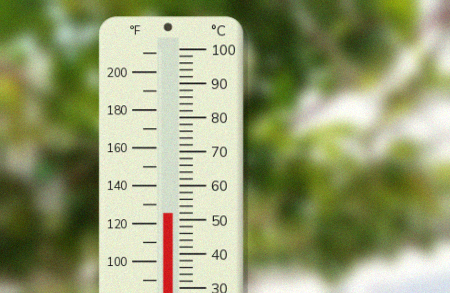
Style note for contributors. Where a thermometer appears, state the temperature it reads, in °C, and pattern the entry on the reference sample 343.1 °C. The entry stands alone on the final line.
52 °C
